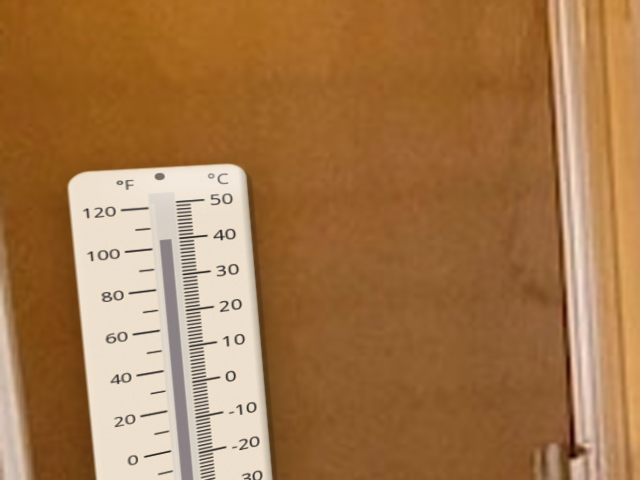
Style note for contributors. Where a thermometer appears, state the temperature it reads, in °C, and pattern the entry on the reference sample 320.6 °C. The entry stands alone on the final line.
40 °C
